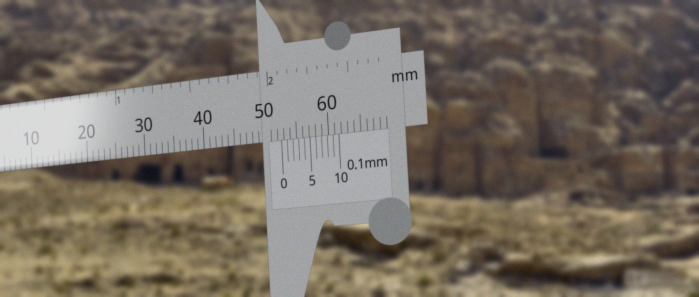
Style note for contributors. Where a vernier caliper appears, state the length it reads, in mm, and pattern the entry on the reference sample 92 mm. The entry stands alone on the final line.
52.6 mm
